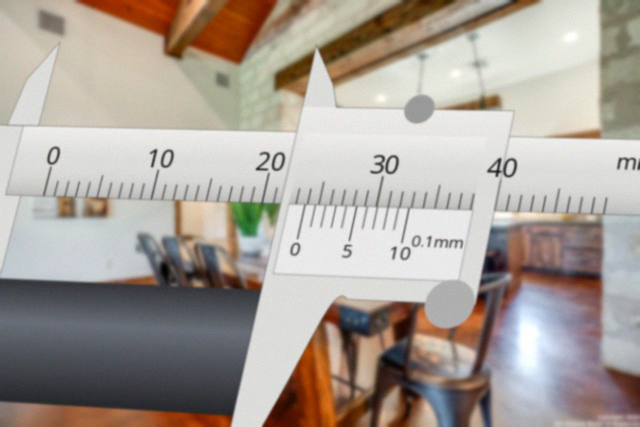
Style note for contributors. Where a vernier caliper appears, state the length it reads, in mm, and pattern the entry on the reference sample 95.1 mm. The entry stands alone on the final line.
23.8 mm
